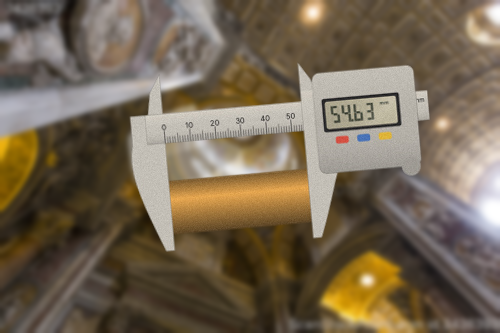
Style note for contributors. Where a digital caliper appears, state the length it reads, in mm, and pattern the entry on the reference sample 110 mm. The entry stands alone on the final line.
54.63 mm
